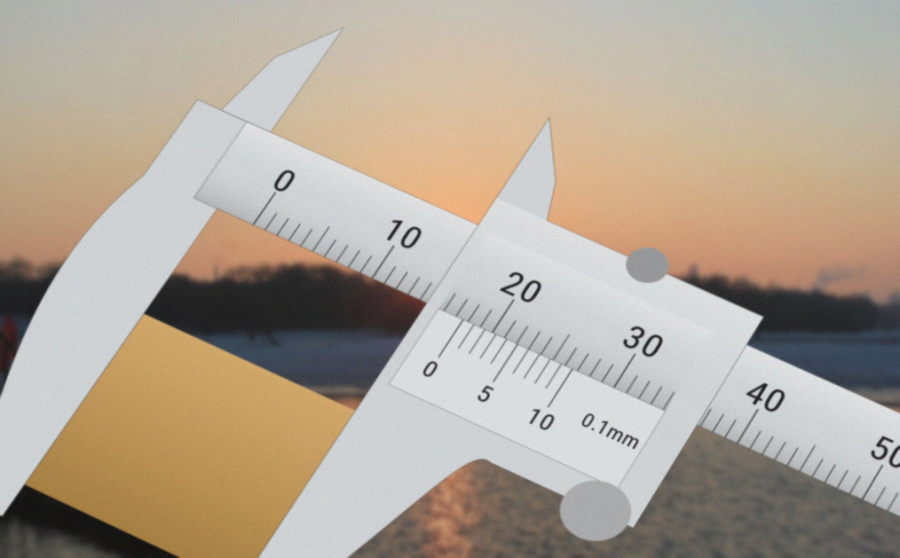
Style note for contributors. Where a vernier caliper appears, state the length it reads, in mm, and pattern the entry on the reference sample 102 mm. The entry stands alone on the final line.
17.6 mm
